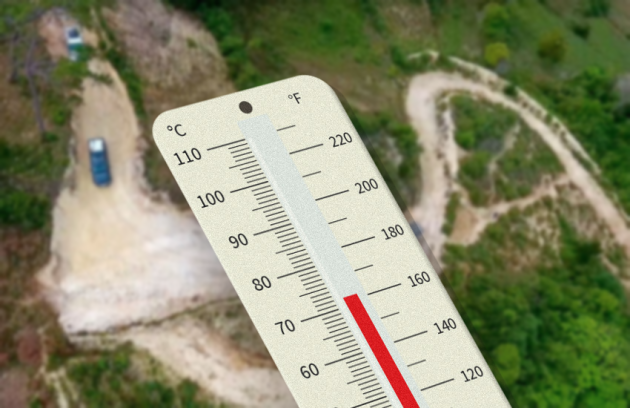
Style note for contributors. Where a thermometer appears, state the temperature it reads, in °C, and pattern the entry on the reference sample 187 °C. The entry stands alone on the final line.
72 °C
